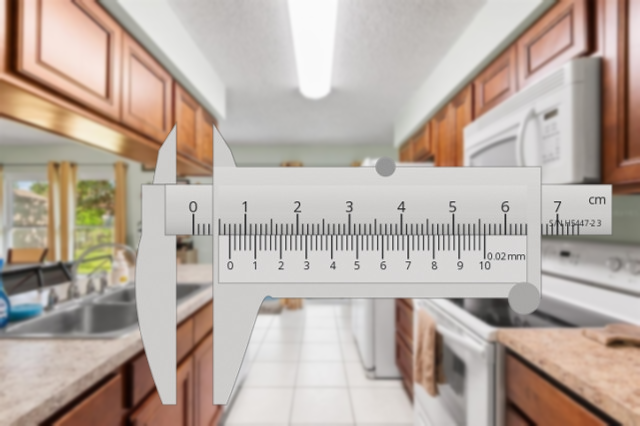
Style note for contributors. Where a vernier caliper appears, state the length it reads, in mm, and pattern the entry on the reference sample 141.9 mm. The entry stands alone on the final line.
7.0 mm
